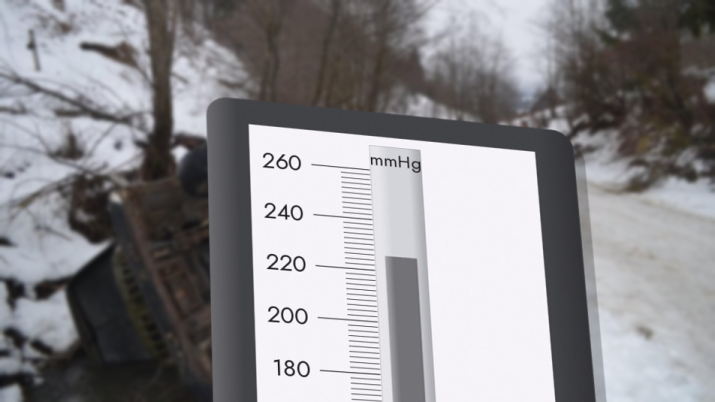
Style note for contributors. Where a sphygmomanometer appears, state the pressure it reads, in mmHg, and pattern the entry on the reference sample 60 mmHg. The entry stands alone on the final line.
226 mmHg
